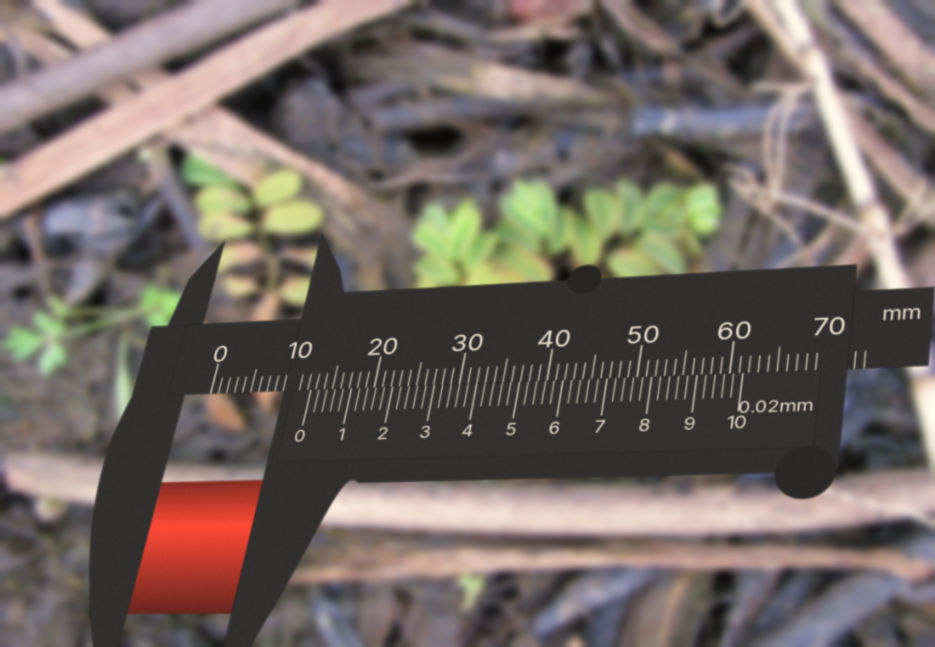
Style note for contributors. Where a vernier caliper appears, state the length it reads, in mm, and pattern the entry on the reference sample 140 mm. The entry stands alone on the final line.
12.4 mm
